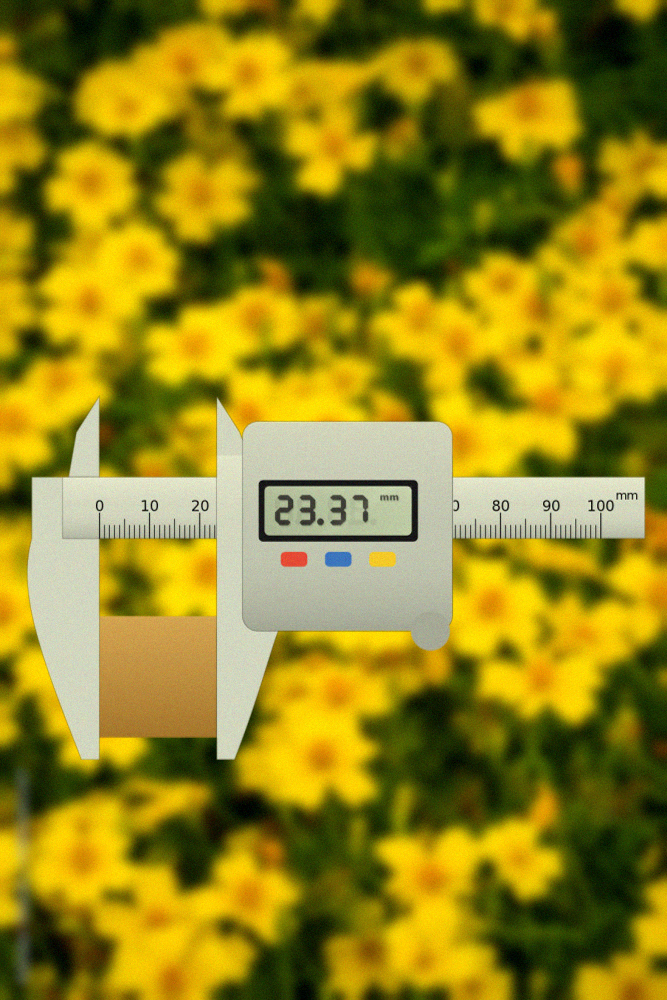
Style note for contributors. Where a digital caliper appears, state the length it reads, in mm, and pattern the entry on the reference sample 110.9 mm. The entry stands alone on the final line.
23.37 mm
